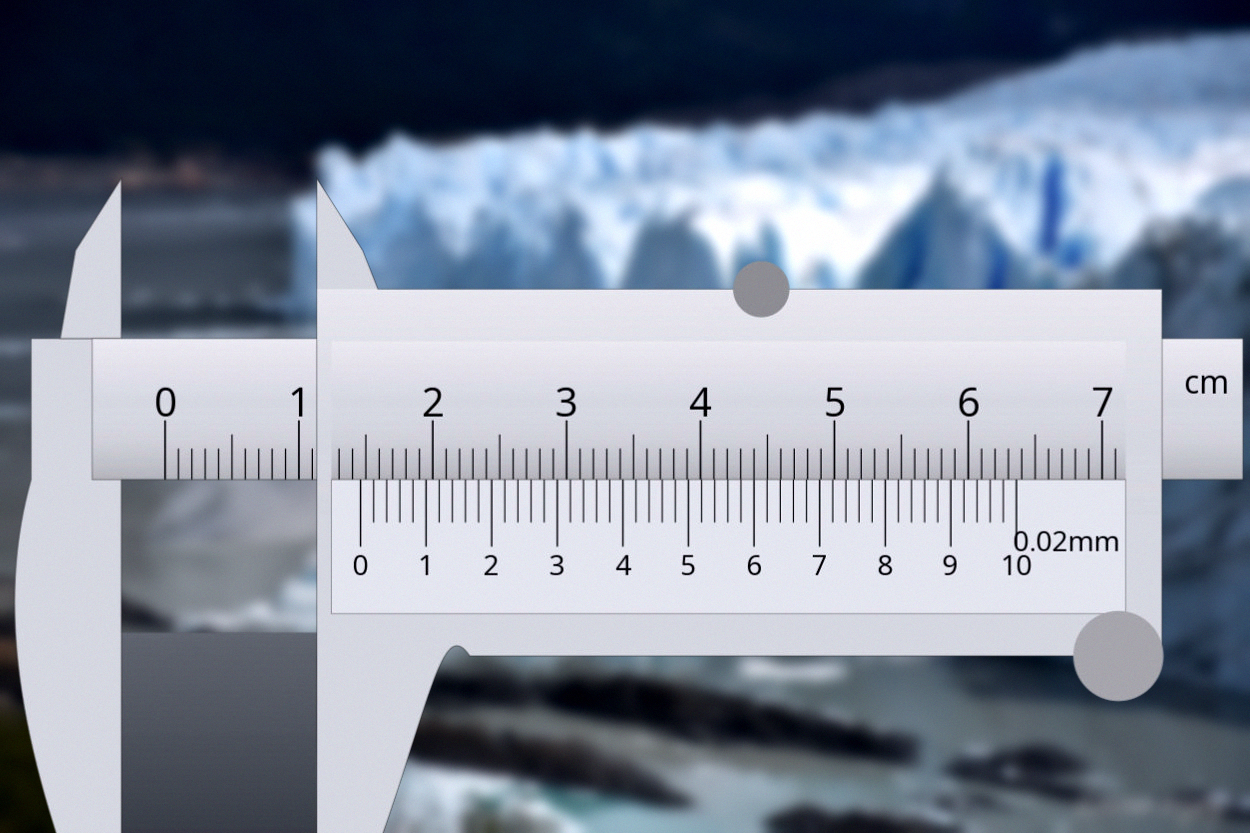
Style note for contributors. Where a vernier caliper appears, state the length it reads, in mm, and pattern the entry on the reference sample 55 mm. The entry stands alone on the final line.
14.6 mm
